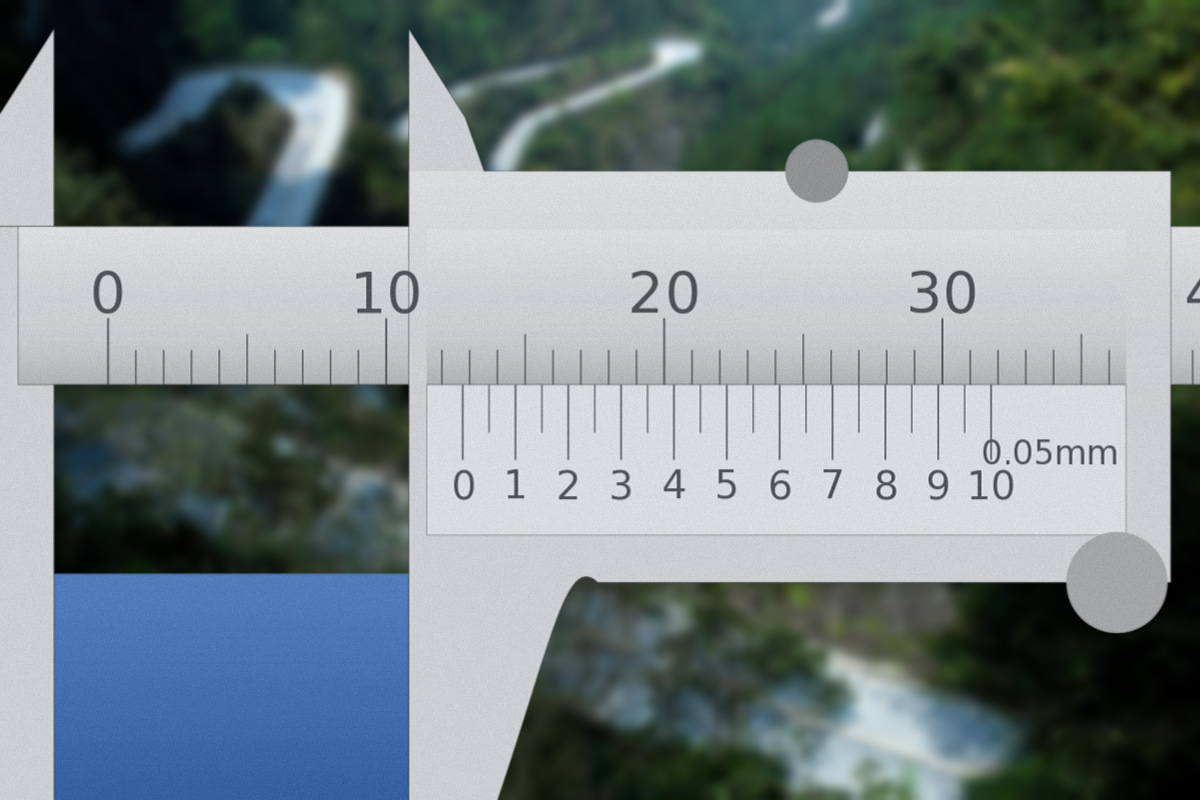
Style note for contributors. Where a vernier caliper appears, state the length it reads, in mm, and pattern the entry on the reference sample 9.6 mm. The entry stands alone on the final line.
12.75 mm
